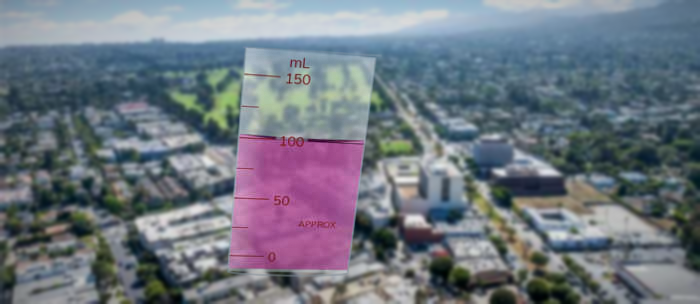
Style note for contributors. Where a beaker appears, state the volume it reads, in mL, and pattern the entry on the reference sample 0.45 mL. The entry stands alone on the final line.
100 mL
